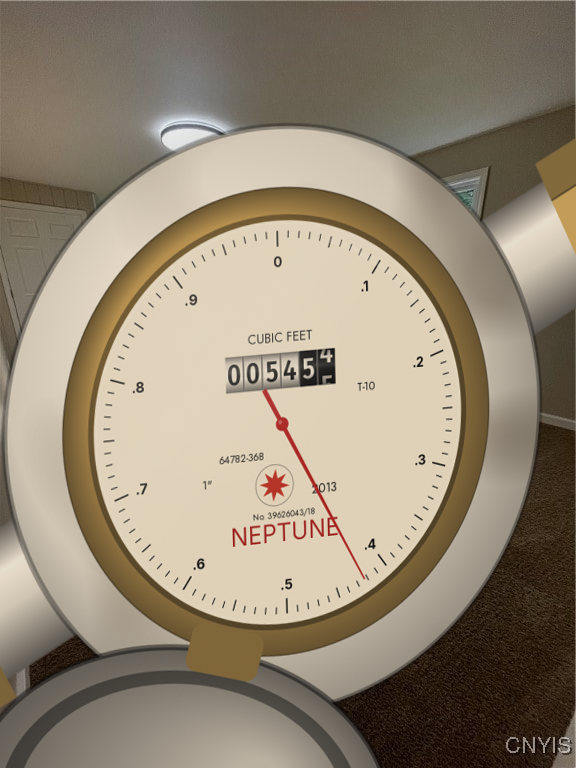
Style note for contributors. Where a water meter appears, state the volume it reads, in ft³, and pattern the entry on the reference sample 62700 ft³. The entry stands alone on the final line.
5454.42 ft³
